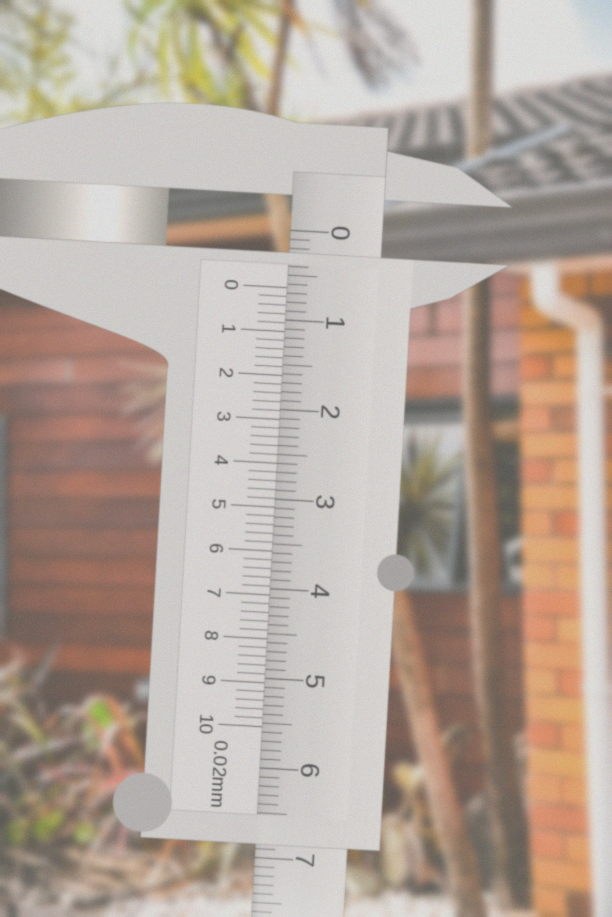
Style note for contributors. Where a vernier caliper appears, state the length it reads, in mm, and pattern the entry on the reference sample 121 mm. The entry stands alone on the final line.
6.4 mm
